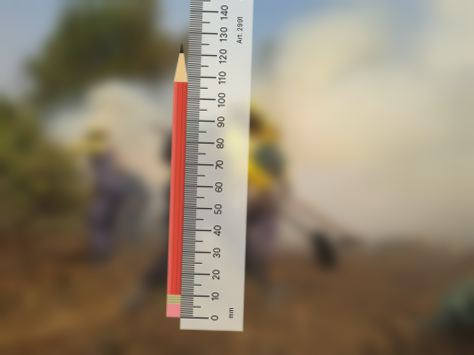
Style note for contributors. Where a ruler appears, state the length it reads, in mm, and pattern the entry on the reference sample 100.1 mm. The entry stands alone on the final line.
125 mm
